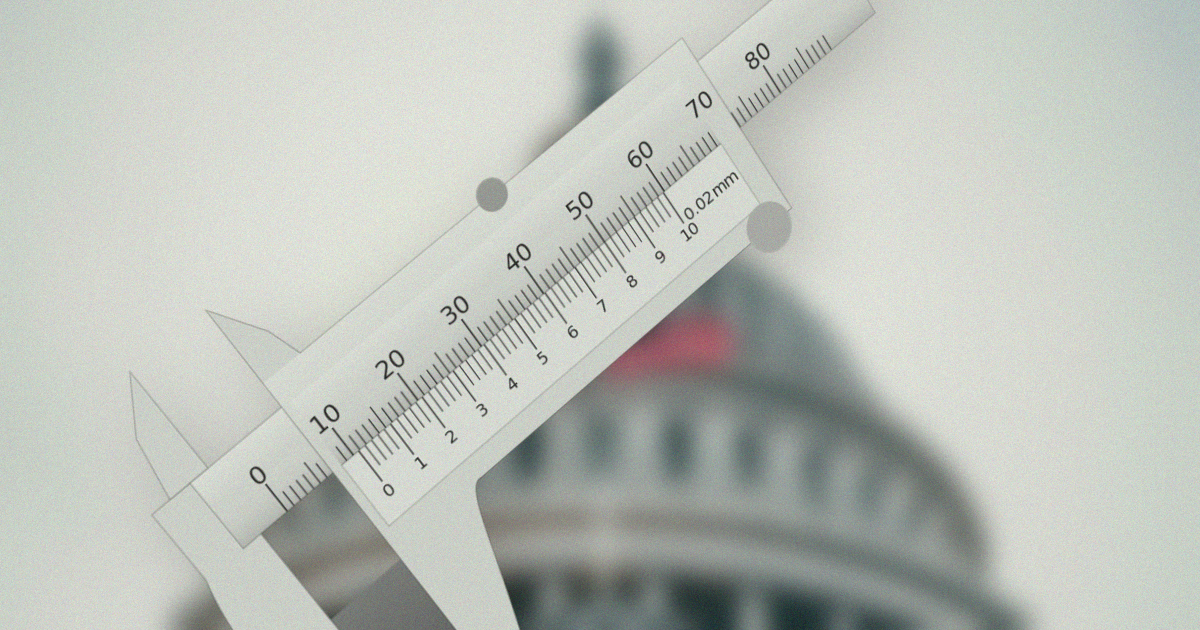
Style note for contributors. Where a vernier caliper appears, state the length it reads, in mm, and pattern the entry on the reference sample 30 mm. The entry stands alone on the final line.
10.8 mm
